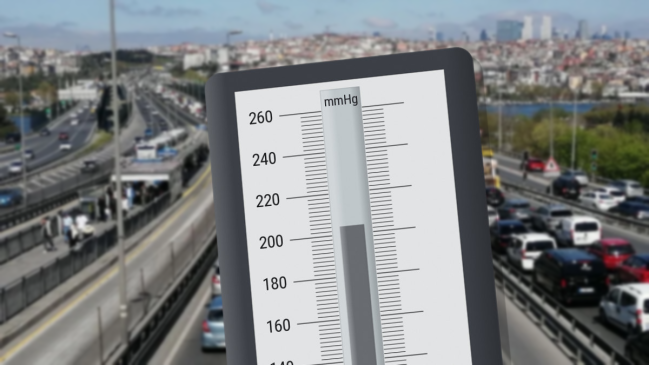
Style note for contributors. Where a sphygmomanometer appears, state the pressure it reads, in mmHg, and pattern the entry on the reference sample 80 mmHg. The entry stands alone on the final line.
204 mmHg
